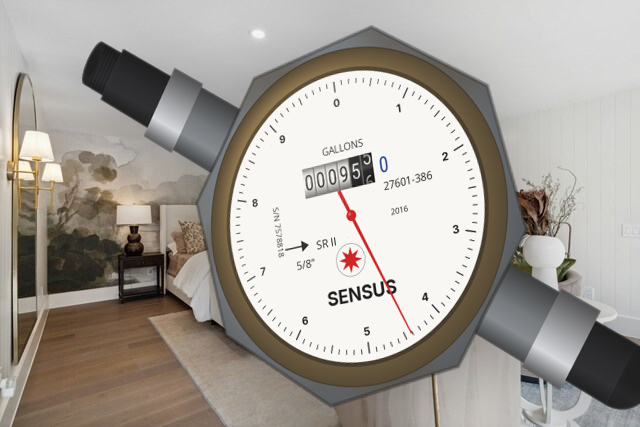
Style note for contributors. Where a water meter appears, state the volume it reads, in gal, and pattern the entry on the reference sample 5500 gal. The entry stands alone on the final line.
9554.4 gal
